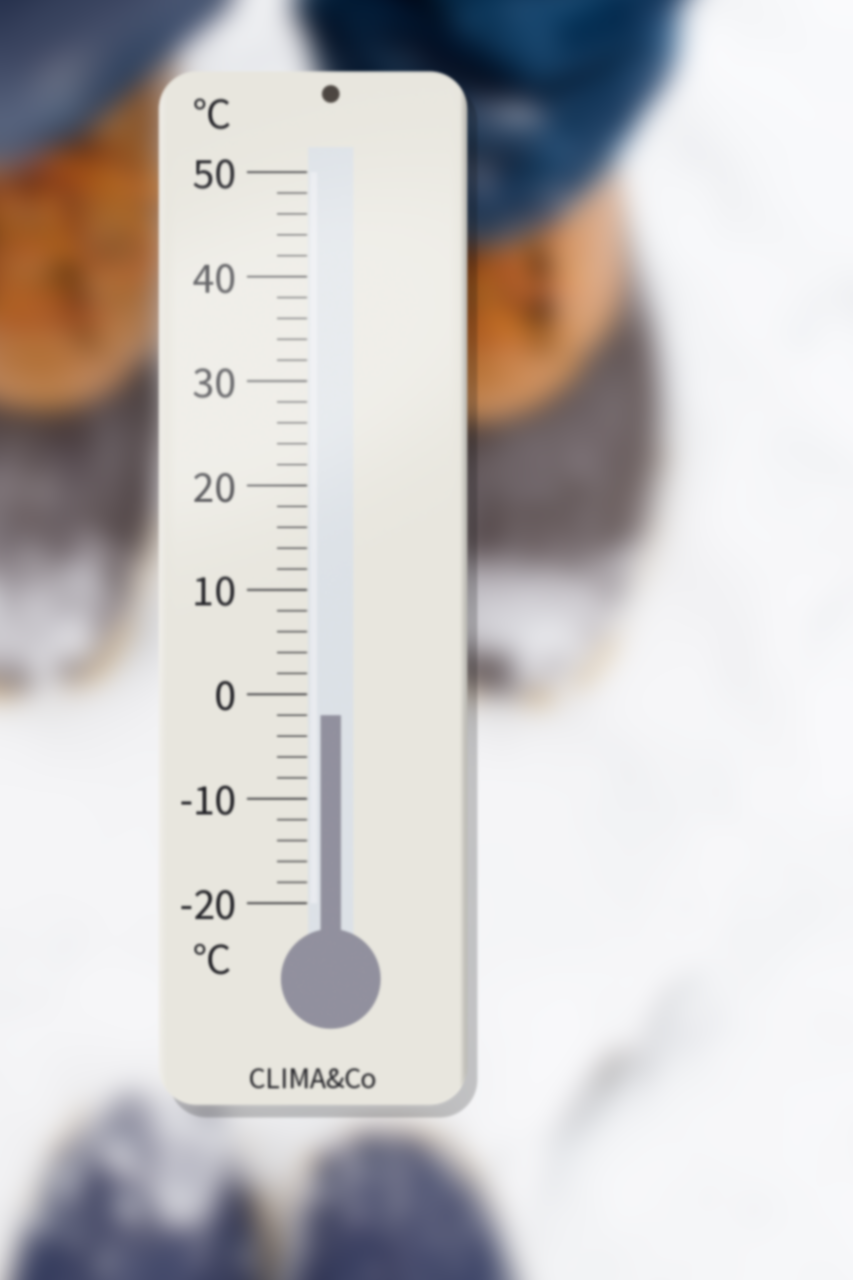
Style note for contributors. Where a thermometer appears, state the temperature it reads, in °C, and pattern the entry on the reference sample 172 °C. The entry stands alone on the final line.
-2 °C
